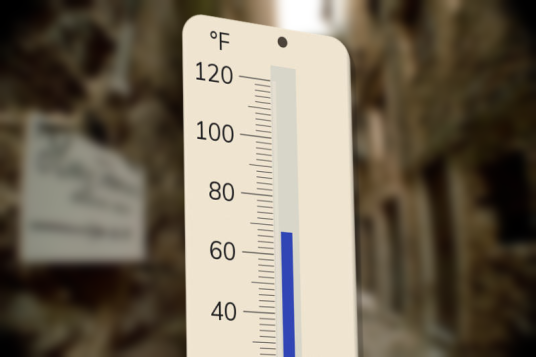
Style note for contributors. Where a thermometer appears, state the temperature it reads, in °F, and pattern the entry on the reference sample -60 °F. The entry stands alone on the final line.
68 °F
